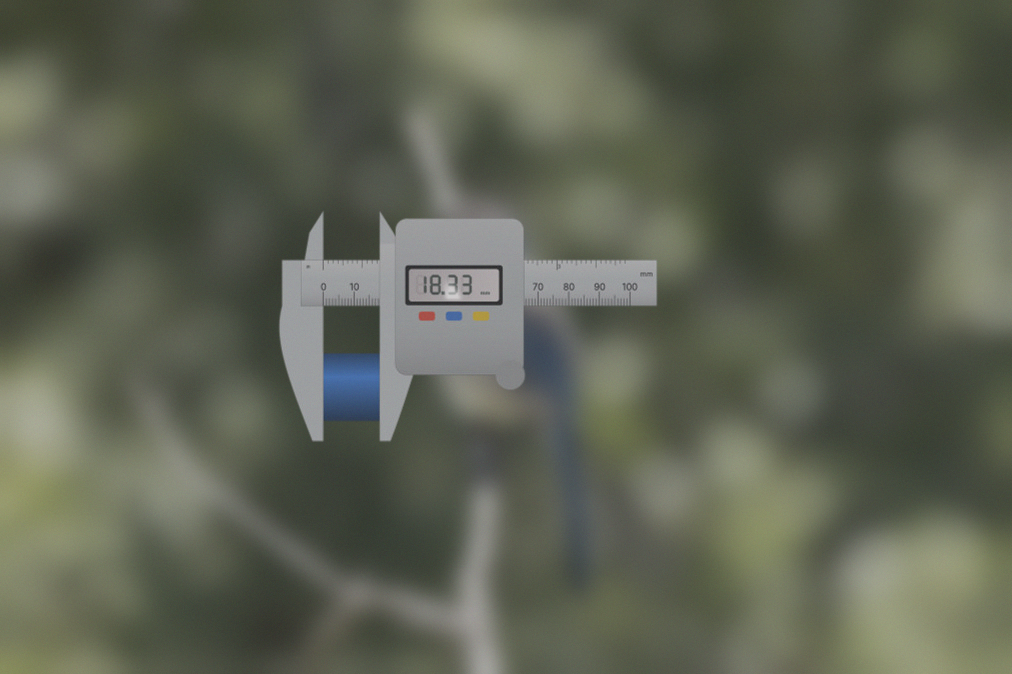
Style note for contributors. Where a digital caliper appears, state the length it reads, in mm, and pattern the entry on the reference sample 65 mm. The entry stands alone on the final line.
18.33 mm
